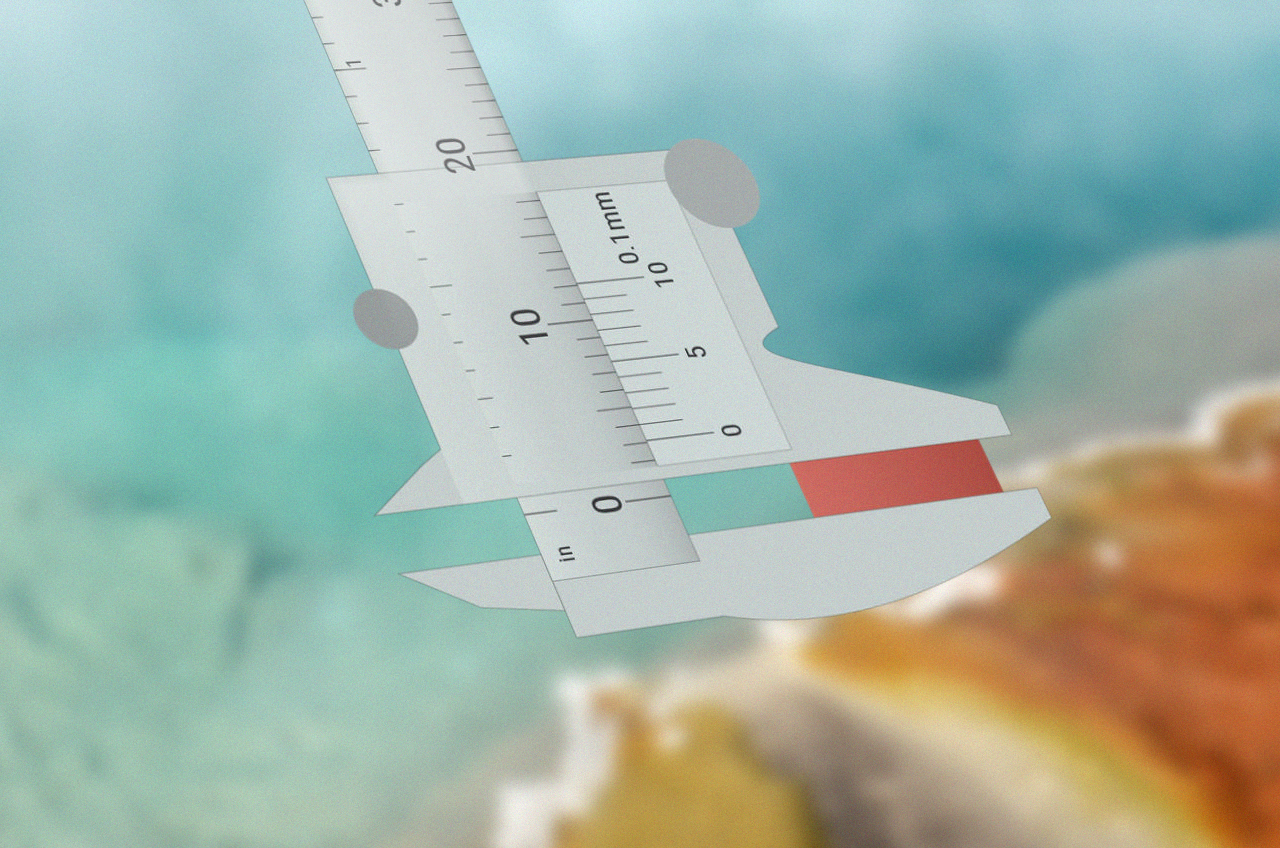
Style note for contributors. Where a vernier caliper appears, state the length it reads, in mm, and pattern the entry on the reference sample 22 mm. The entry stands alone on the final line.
3.1 mm
